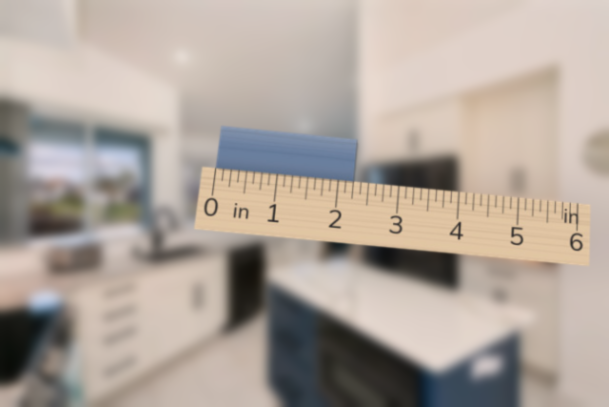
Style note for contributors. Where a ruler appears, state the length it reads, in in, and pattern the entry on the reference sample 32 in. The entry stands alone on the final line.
2.25 in
